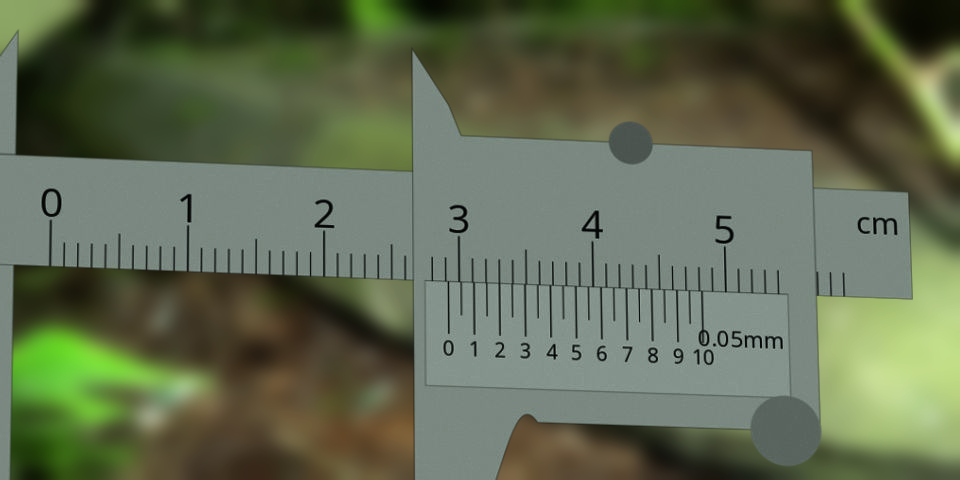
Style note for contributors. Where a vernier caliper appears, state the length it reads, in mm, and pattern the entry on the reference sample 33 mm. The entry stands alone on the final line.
29.2 mm
